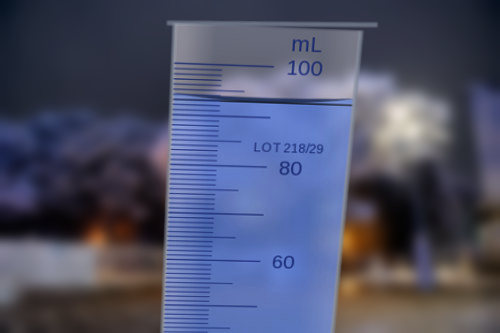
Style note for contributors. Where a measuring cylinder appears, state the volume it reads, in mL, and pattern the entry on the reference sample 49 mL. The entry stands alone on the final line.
93 mL
